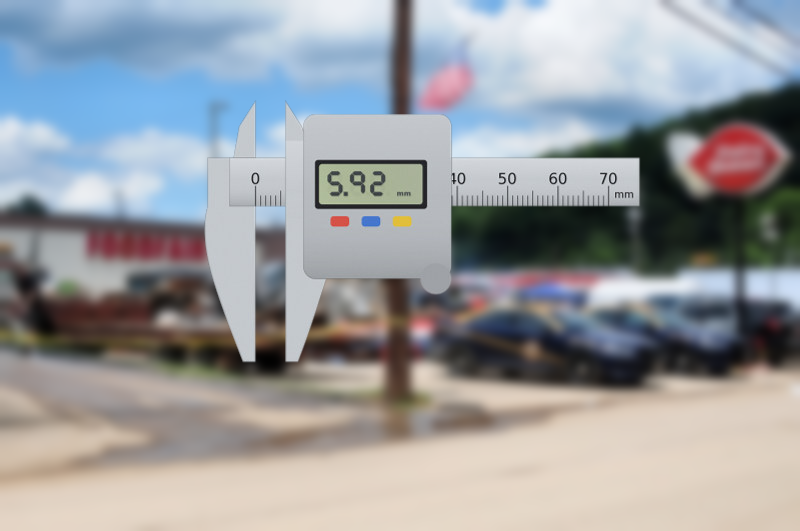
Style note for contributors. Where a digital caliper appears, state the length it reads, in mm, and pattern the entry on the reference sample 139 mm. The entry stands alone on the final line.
5.92 mm
